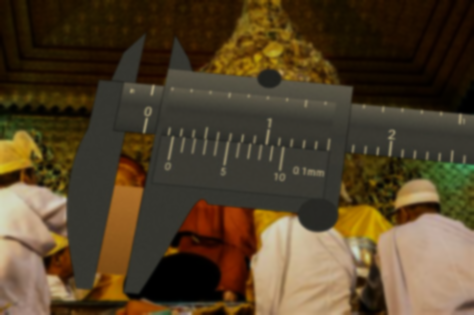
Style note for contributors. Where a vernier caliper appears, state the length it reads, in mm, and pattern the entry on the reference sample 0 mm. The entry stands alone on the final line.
2.4 mm
